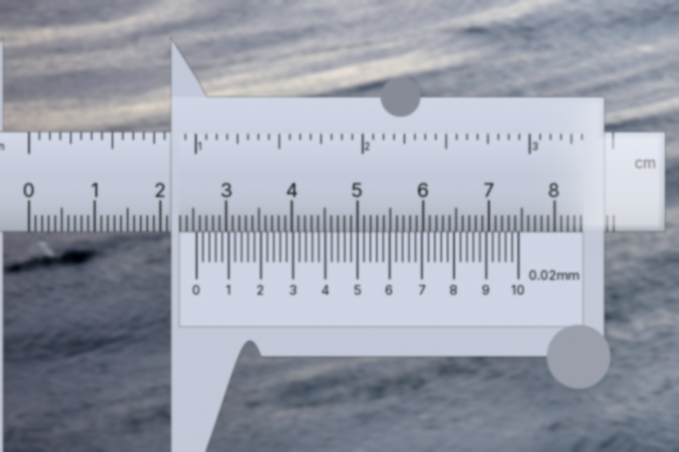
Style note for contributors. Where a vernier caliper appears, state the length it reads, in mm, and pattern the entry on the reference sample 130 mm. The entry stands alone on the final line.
25.5 mm
